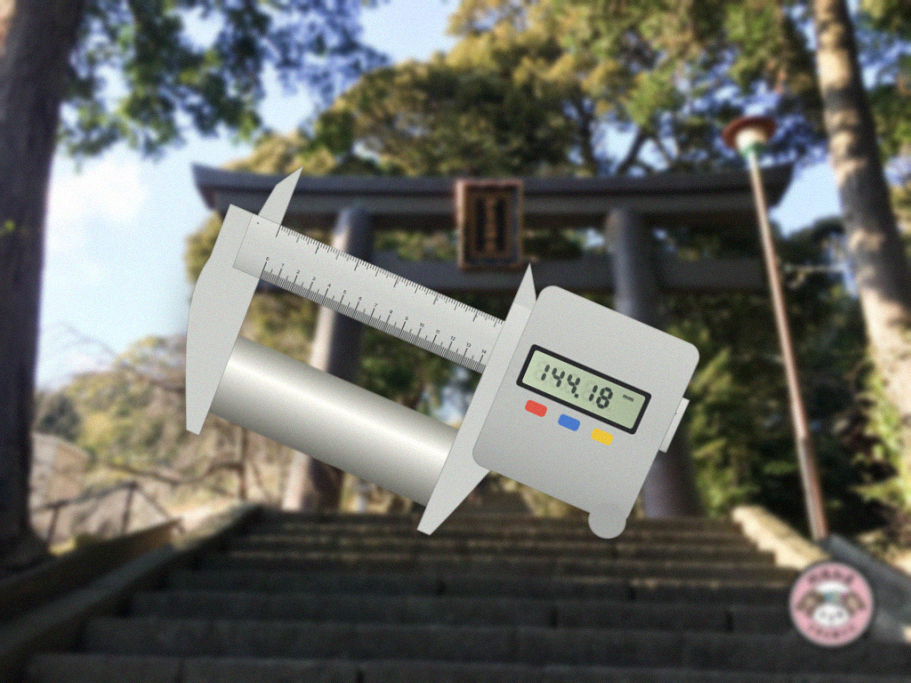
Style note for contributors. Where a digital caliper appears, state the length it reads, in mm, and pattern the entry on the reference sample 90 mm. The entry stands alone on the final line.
144.18 mm
